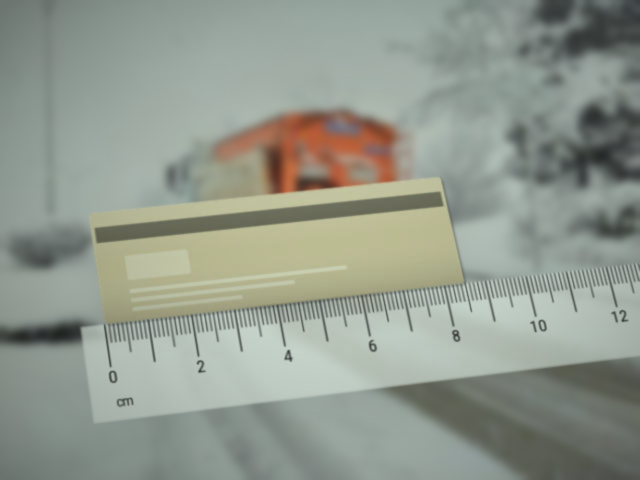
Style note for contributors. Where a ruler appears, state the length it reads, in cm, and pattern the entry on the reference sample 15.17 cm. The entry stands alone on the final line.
8.5 cm
